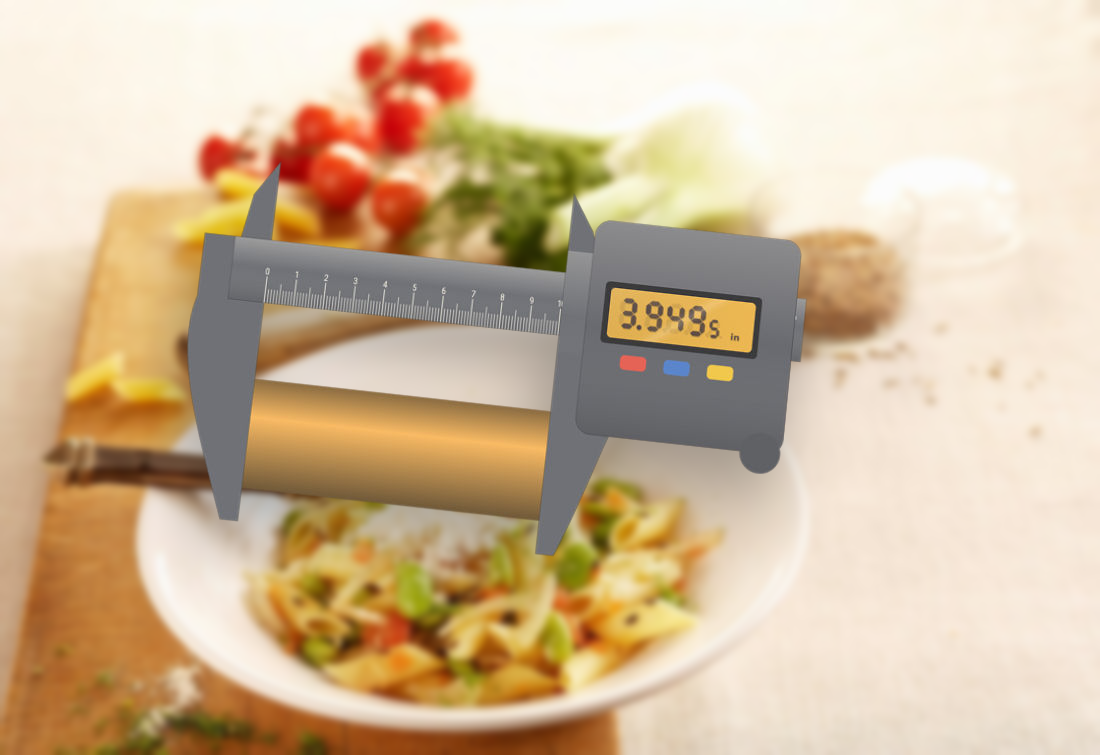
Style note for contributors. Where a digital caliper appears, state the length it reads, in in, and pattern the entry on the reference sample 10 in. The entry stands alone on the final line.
3.9495 in
